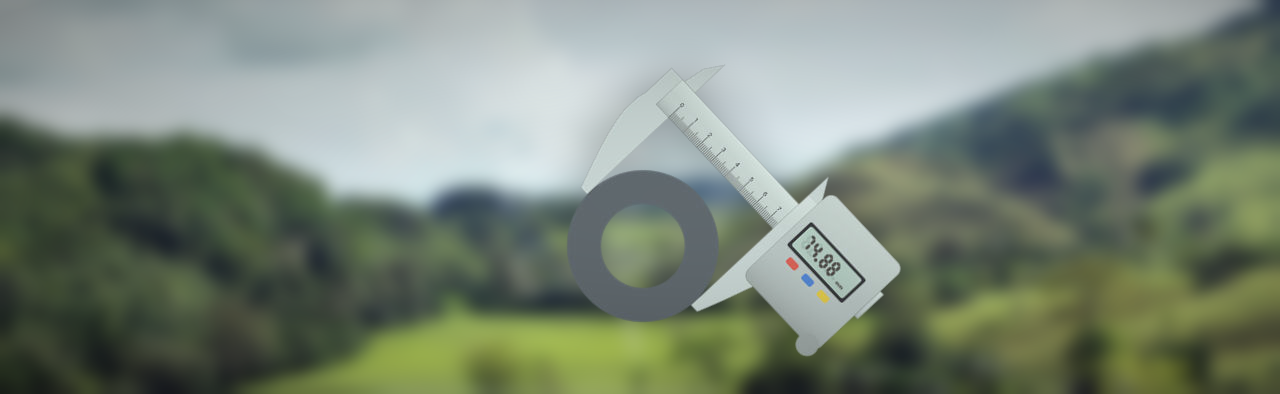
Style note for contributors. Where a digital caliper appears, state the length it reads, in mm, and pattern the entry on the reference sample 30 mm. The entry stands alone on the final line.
74.88 mm
